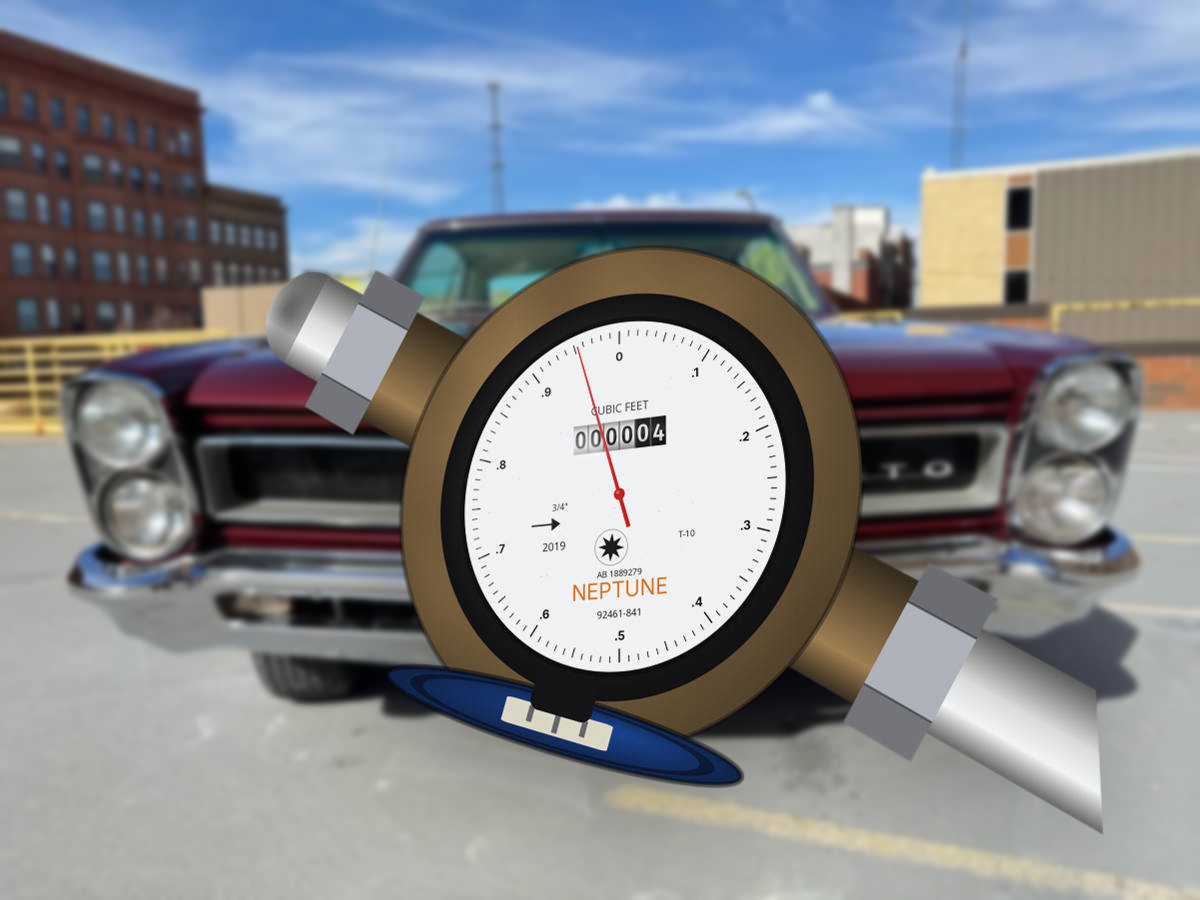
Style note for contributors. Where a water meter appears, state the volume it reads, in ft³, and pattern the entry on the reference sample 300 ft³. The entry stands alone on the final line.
3.95 ft³
